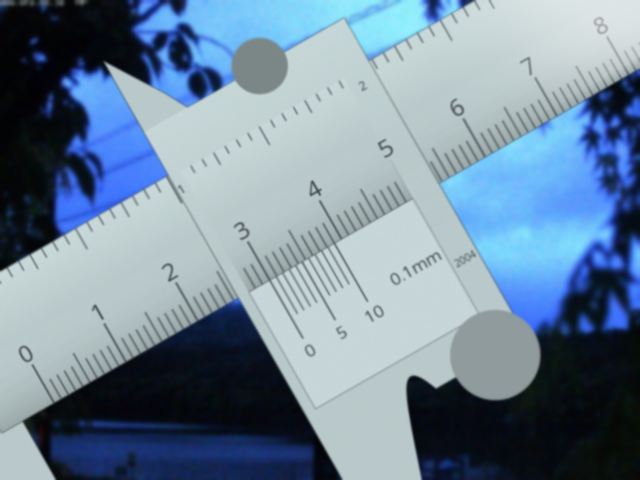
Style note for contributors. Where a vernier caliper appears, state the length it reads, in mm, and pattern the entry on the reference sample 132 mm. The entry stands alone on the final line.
30.0 mm
